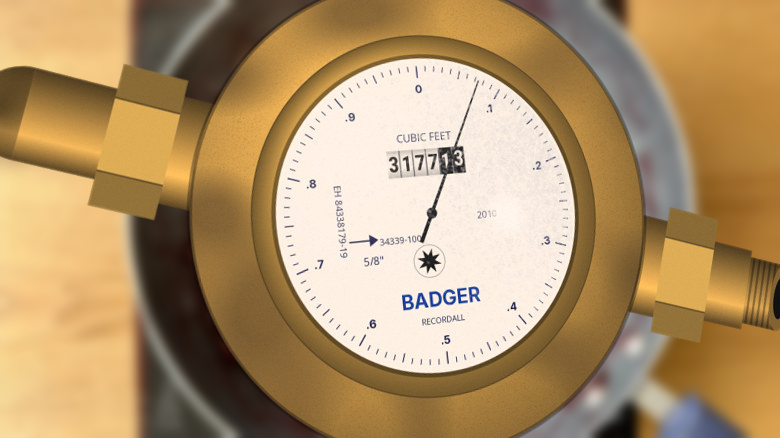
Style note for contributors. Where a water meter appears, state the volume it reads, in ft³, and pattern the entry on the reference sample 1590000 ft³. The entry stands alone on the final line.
317713.07 ft³
